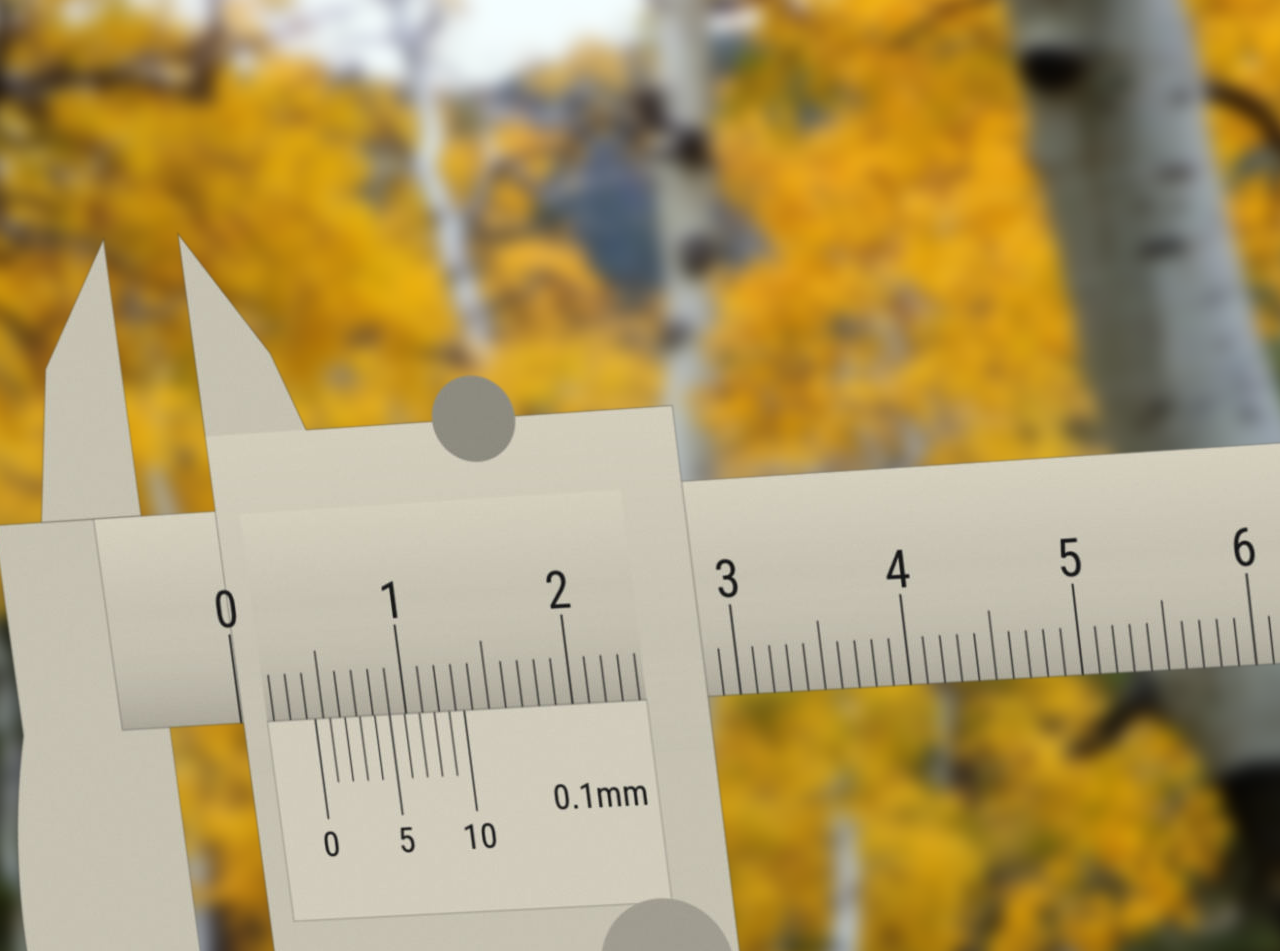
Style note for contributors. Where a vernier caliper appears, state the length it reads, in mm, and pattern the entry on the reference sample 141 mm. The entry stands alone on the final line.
4.5 mm
